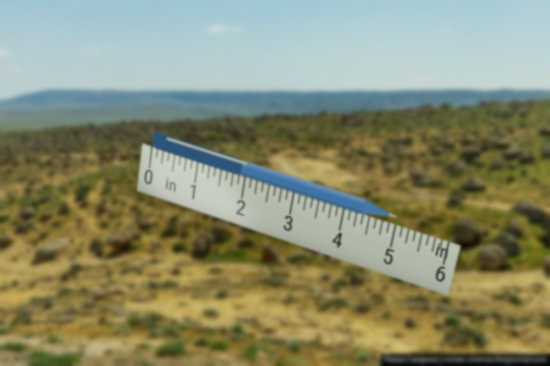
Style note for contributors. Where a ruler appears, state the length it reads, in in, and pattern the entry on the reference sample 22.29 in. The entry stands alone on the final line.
5 in
